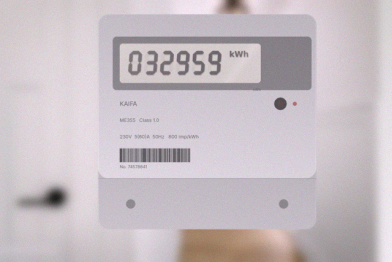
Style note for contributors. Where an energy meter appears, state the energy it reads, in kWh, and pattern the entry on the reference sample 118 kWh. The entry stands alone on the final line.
32959 kWh
